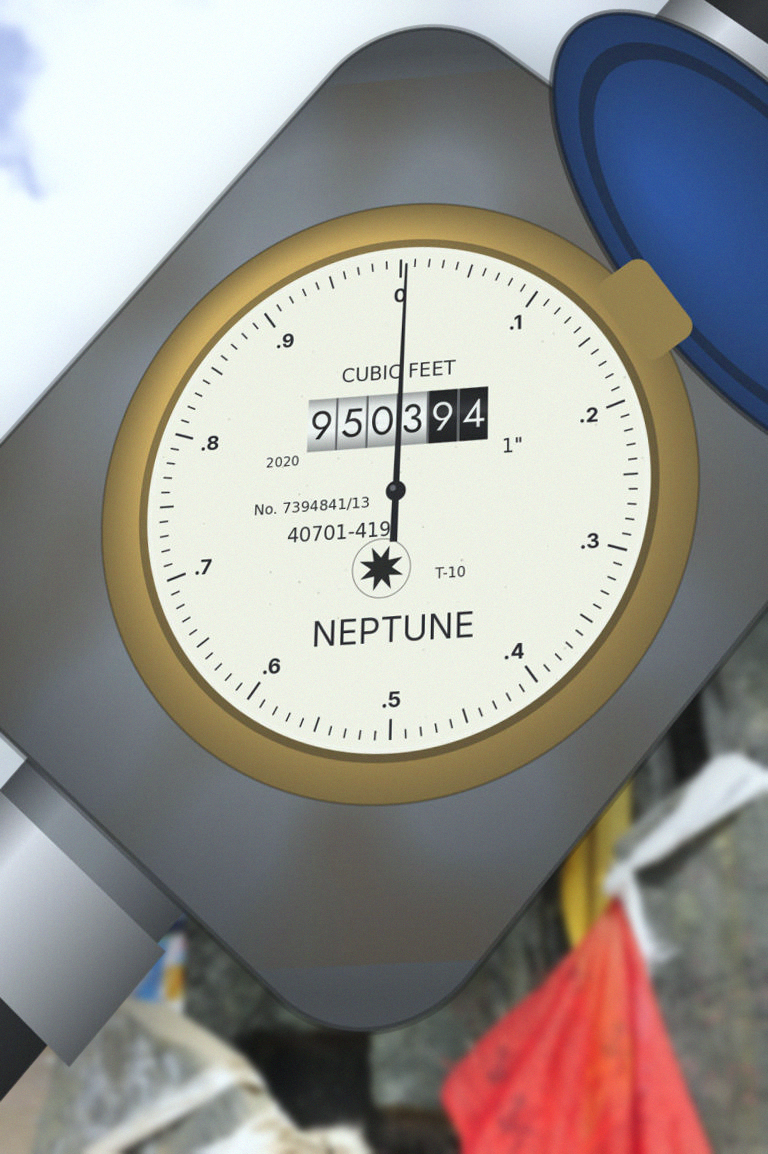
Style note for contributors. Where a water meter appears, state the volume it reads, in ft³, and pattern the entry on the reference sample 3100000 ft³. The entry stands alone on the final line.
950394.00 ft³
